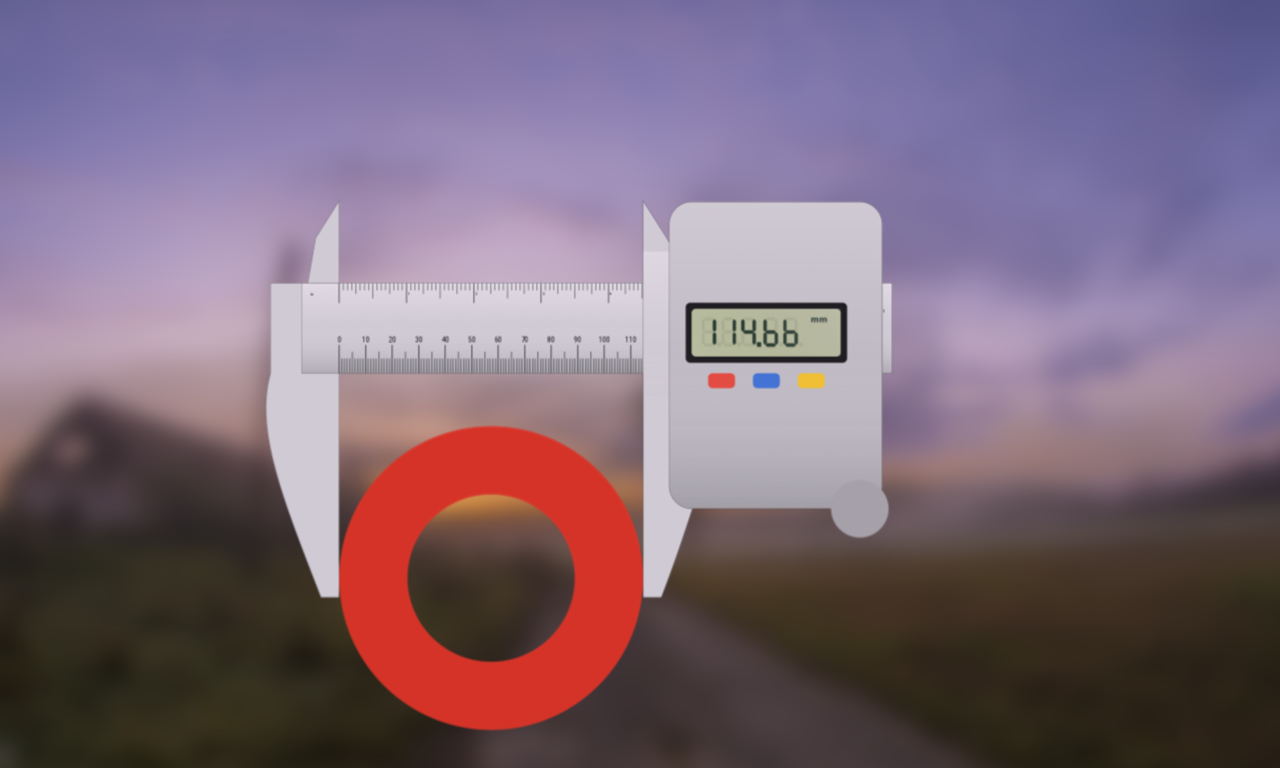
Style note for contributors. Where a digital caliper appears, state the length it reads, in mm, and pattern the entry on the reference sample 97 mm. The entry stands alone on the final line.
114.66 mm
